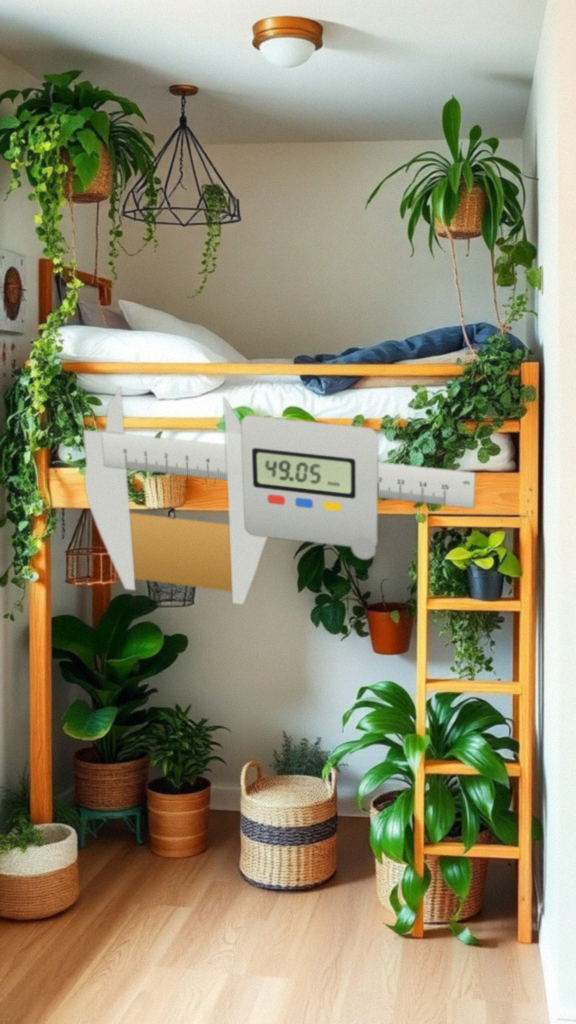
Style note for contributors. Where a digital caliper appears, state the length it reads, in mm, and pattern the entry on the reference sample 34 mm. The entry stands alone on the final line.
49.05 mm
